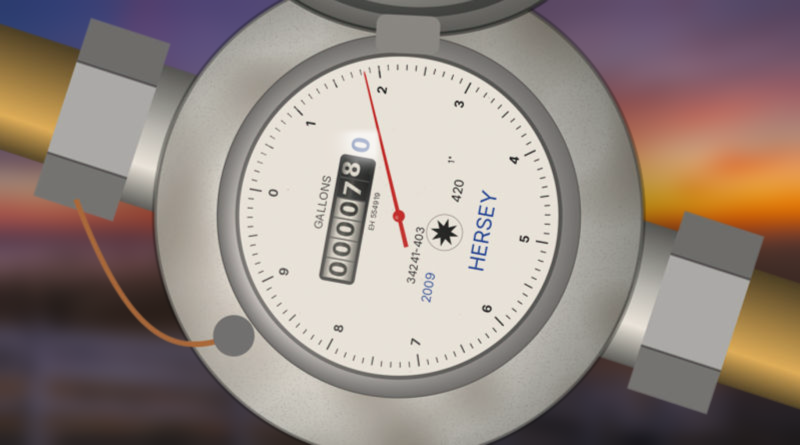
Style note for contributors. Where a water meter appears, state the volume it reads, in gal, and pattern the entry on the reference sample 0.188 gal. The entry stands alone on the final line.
781.8 gal
